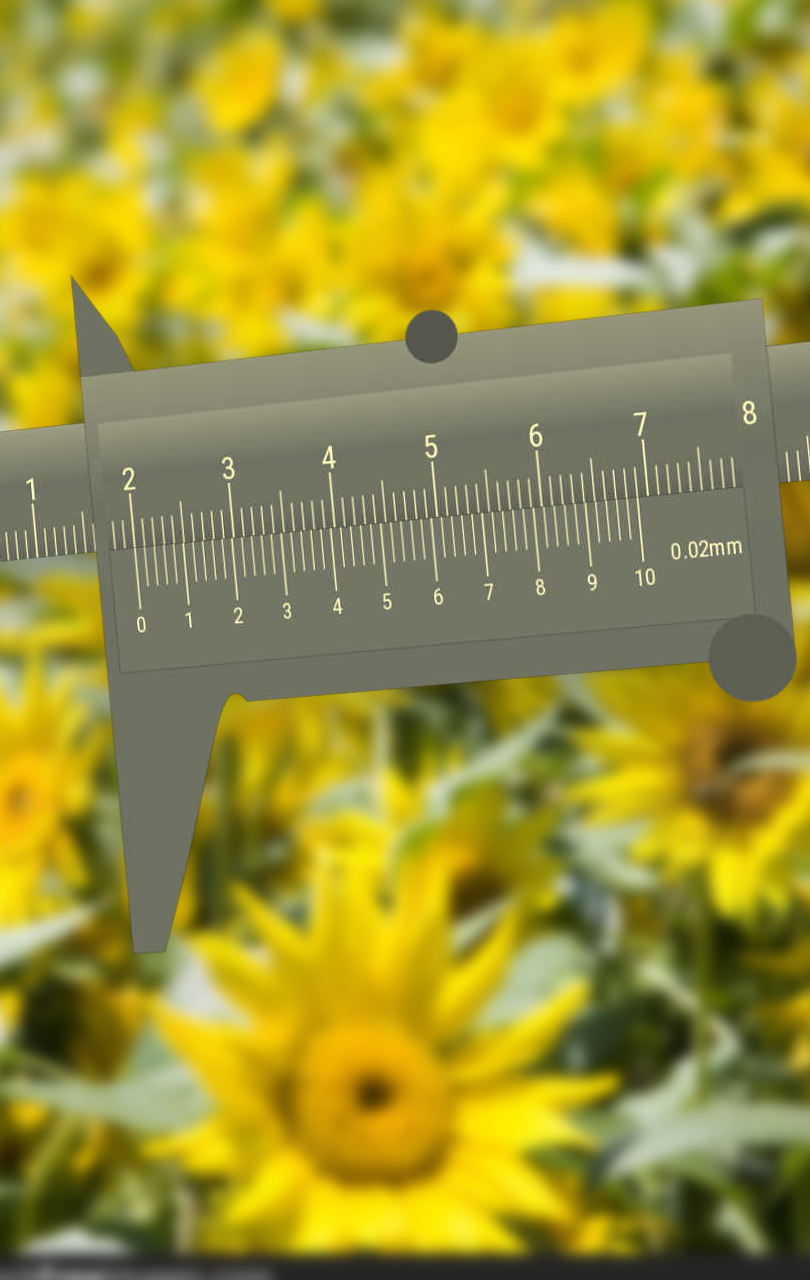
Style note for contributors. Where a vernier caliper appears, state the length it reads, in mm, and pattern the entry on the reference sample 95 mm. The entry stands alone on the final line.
20.0 mm
